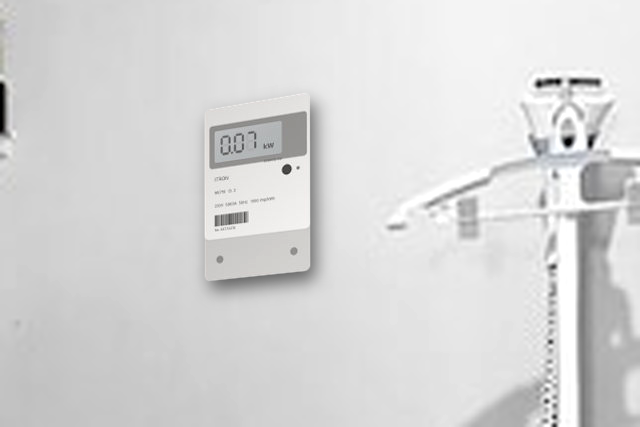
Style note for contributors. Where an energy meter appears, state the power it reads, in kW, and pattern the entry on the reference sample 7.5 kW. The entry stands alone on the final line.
0.07 kW
